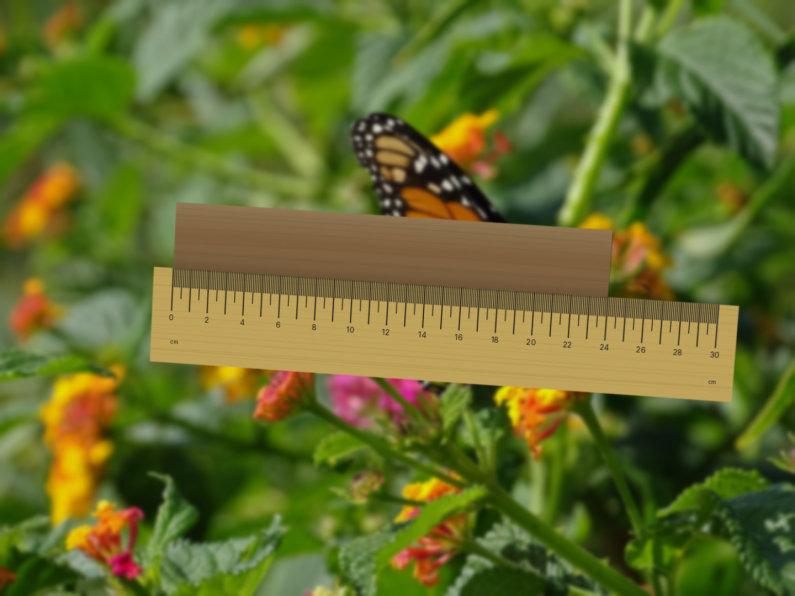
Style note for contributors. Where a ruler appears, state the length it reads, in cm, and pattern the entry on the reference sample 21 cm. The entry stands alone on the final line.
24 cm
